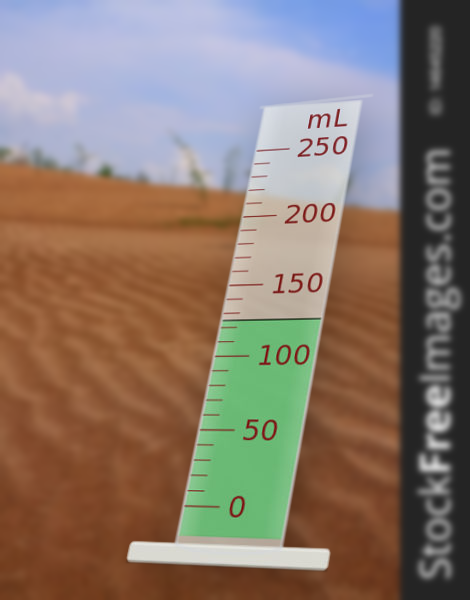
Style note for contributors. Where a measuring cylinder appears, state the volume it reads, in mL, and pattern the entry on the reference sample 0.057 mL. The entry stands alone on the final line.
125 mL
